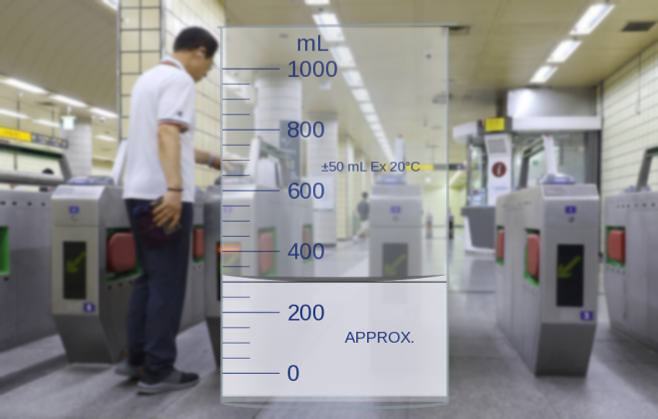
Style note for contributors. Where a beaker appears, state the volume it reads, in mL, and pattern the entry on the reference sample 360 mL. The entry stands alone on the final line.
300 mL
